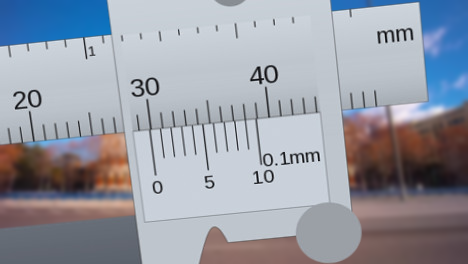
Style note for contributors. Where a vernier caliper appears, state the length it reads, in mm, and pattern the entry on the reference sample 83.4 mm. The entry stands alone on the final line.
29.9 mm
